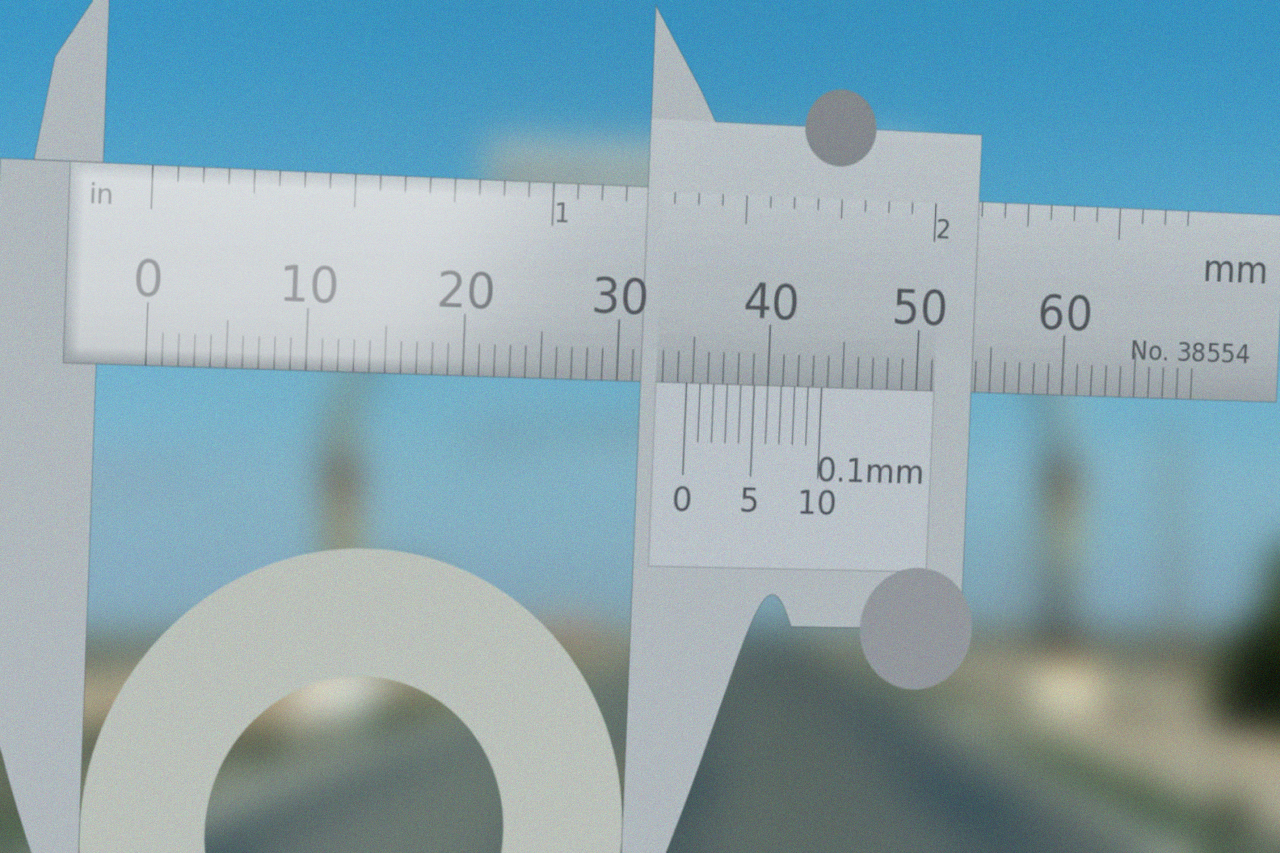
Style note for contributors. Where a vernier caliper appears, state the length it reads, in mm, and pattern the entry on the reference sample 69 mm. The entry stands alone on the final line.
34.6 mm
